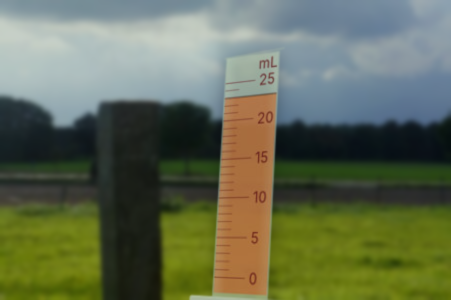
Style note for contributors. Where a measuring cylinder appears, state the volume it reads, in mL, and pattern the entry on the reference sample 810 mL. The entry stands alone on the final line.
23 mL
